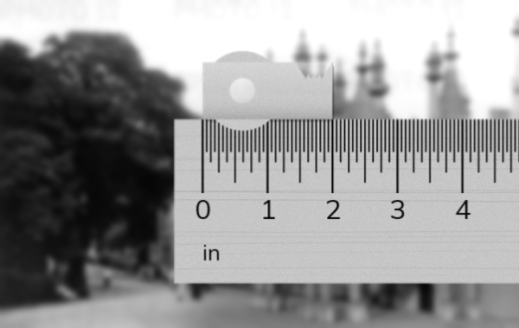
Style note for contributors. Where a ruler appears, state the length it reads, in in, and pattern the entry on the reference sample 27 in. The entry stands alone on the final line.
2 in
